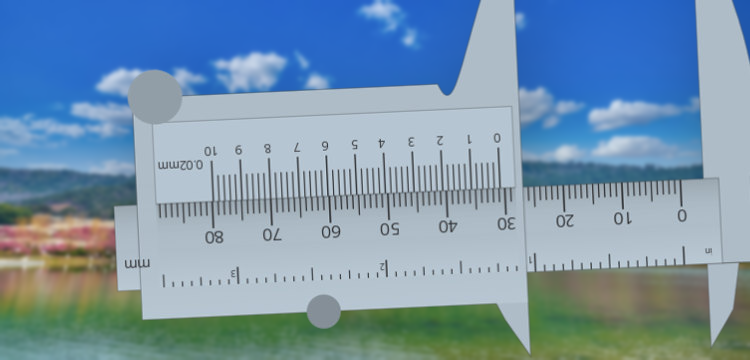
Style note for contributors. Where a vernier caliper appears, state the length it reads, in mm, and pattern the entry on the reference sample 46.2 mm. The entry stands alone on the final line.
30.8 mm
